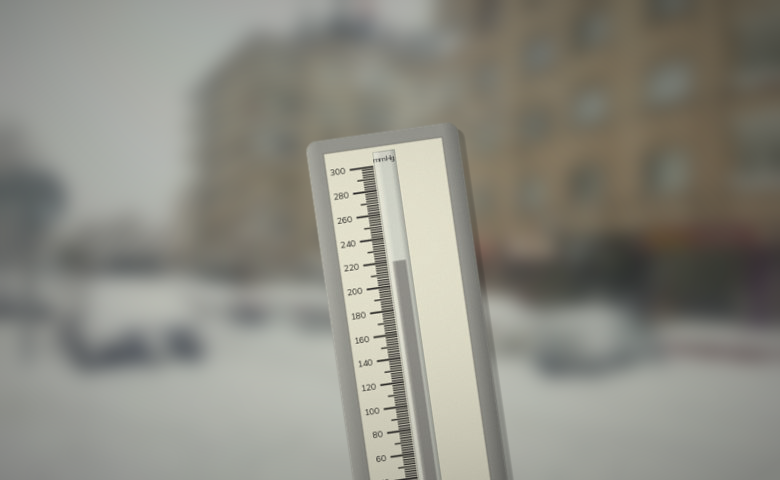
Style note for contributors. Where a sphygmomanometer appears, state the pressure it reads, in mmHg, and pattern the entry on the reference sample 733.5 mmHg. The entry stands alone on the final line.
220 mmHg
